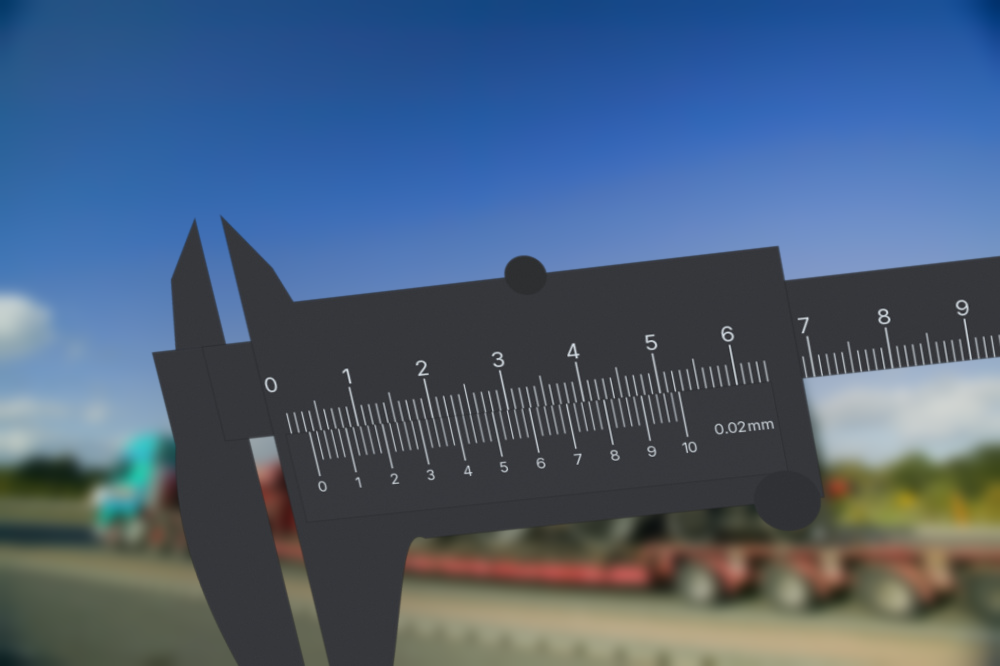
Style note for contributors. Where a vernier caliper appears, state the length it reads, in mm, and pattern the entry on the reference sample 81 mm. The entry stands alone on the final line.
3.4 mm
